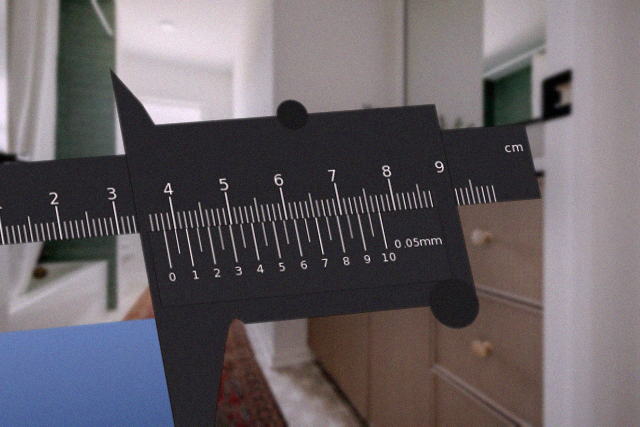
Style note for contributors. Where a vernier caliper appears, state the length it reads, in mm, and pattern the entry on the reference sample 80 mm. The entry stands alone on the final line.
38.0 mm
